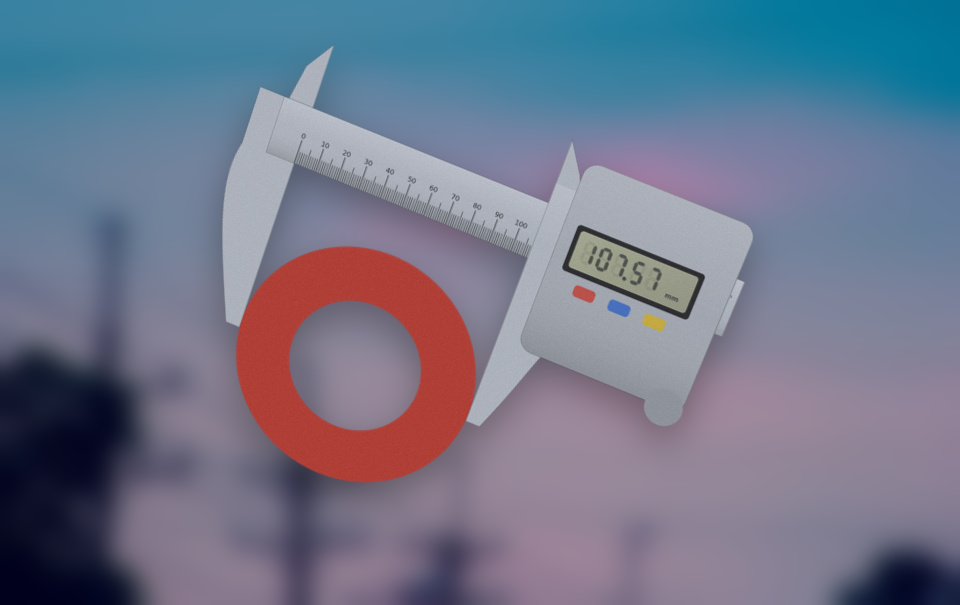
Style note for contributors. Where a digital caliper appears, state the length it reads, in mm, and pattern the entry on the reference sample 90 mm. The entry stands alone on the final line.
107.57 mm
